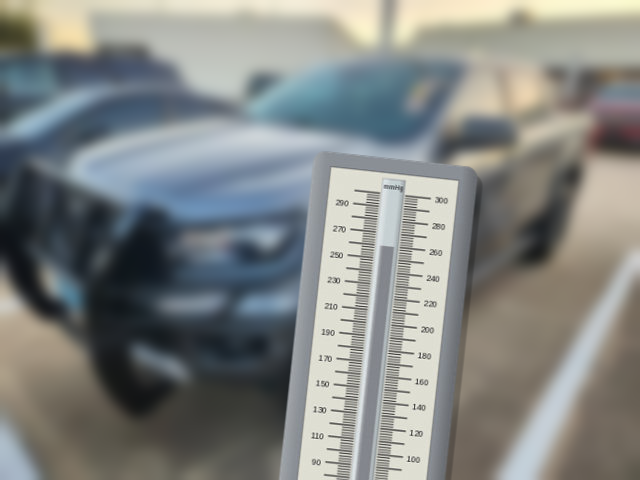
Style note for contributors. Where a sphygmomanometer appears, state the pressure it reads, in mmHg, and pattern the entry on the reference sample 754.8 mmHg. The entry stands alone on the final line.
260 mmHg
